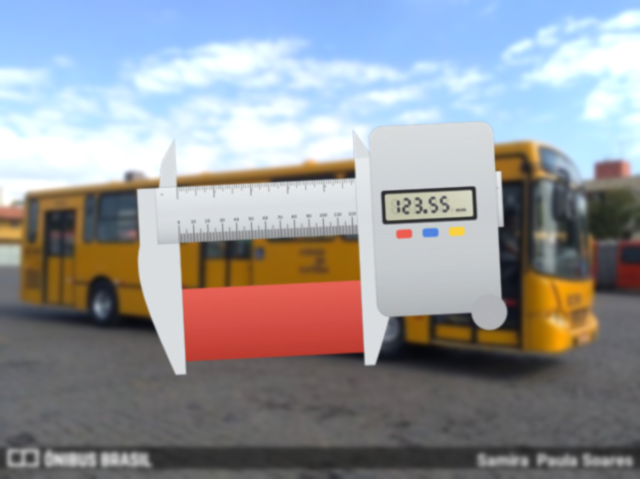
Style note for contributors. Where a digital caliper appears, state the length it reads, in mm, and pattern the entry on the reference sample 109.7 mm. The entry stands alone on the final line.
123.55 mm
